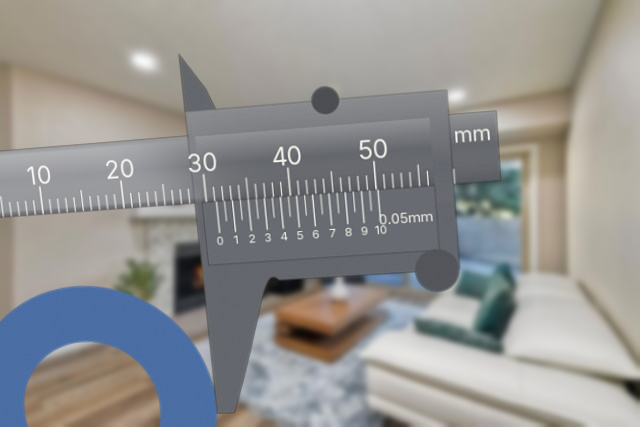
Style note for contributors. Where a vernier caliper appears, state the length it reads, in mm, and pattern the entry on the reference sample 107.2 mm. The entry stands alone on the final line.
31.2 mm
